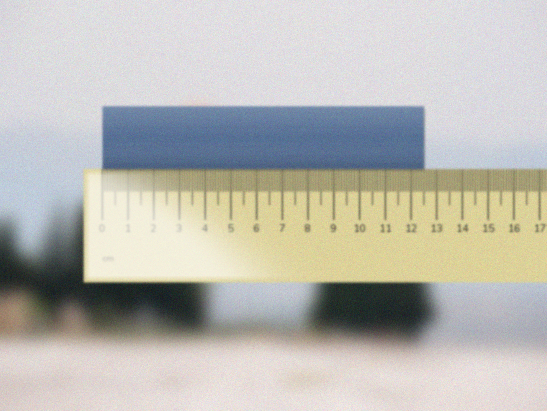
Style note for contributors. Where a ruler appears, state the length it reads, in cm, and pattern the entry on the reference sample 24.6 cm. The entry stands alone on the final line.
12.5 cm
